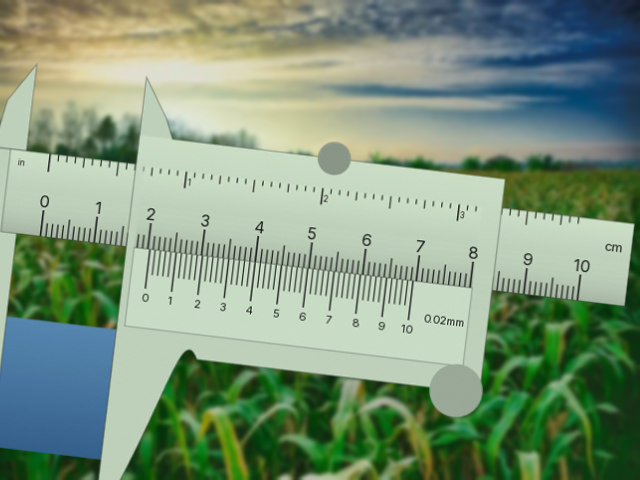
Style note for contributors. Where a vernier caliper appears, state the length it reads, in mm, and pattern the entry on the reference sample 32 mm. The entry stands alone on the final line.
20.4 mm
